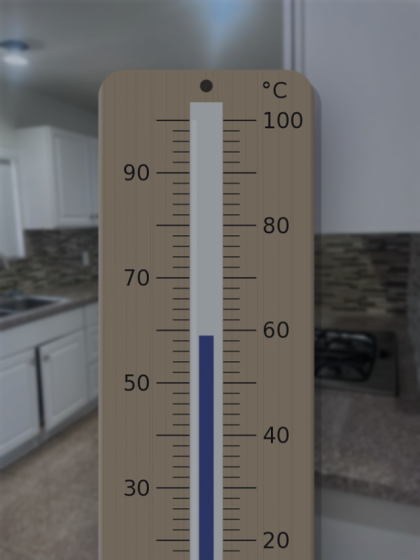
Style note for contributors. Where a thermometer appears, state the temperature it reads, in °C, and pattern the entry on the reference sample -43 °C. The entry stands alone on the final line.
59 °C
